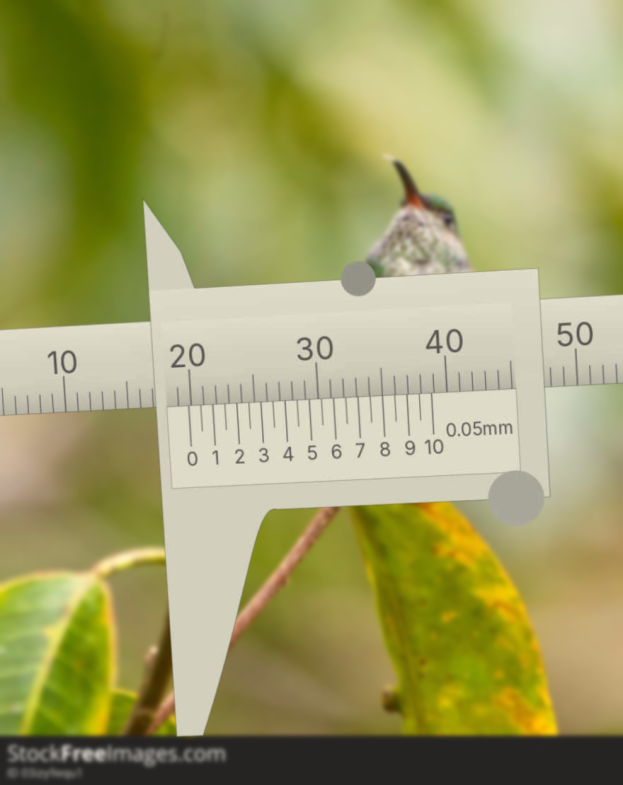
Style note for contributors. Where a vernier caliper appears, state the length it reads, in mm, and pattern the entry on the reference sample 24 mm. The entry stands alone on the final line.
19.8 mm
